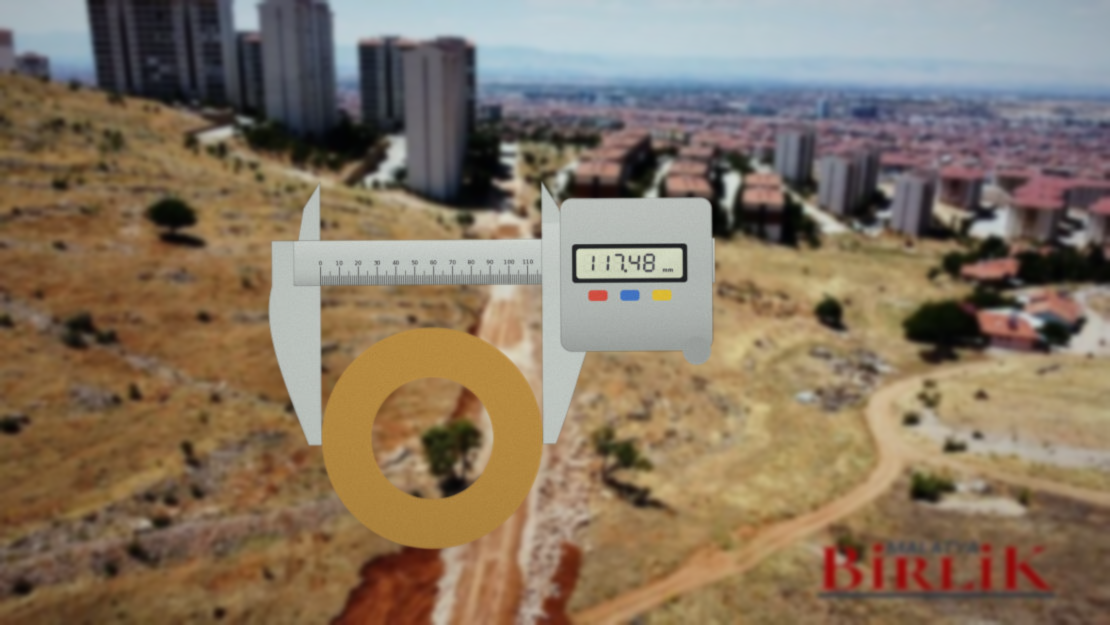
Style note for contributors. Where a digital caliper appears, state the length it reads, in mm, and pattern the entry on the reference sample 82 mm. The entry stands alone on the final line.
117.48 mm
